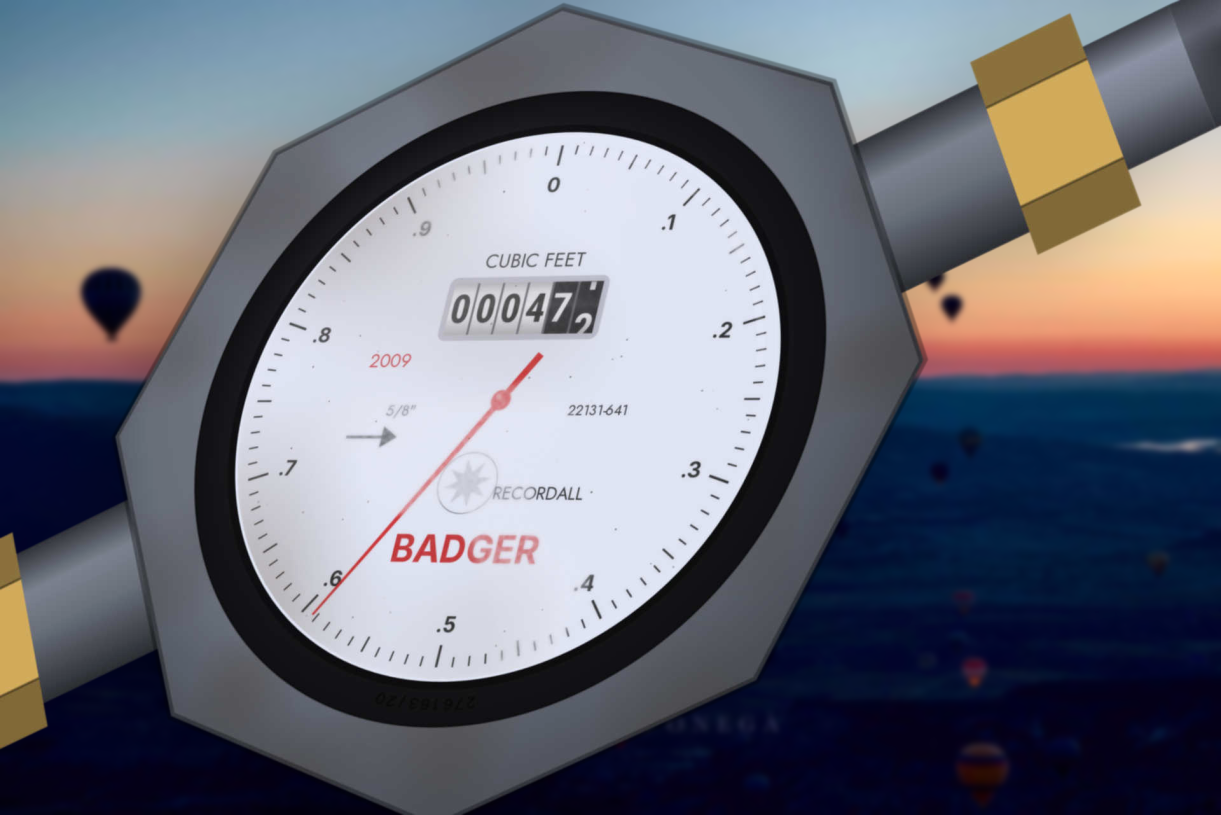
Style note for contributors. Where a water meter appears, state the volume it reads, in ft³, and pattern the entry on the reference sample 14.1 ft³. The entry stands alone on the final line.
471.59 ft³
